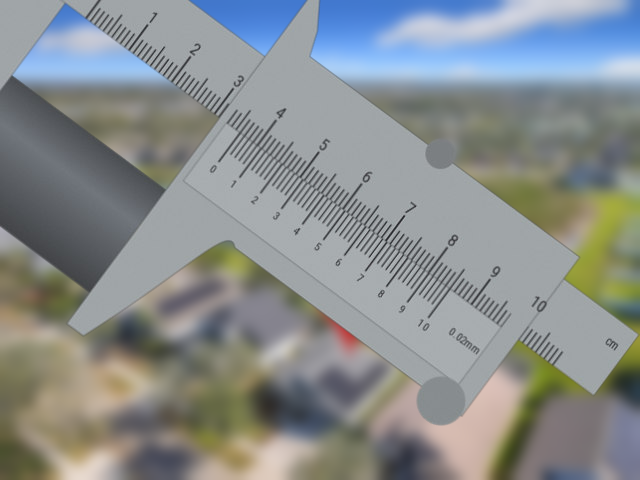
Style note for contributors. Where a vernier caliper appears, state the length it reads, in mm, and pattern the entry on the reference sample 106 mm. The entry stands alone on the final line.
36.0 mm
